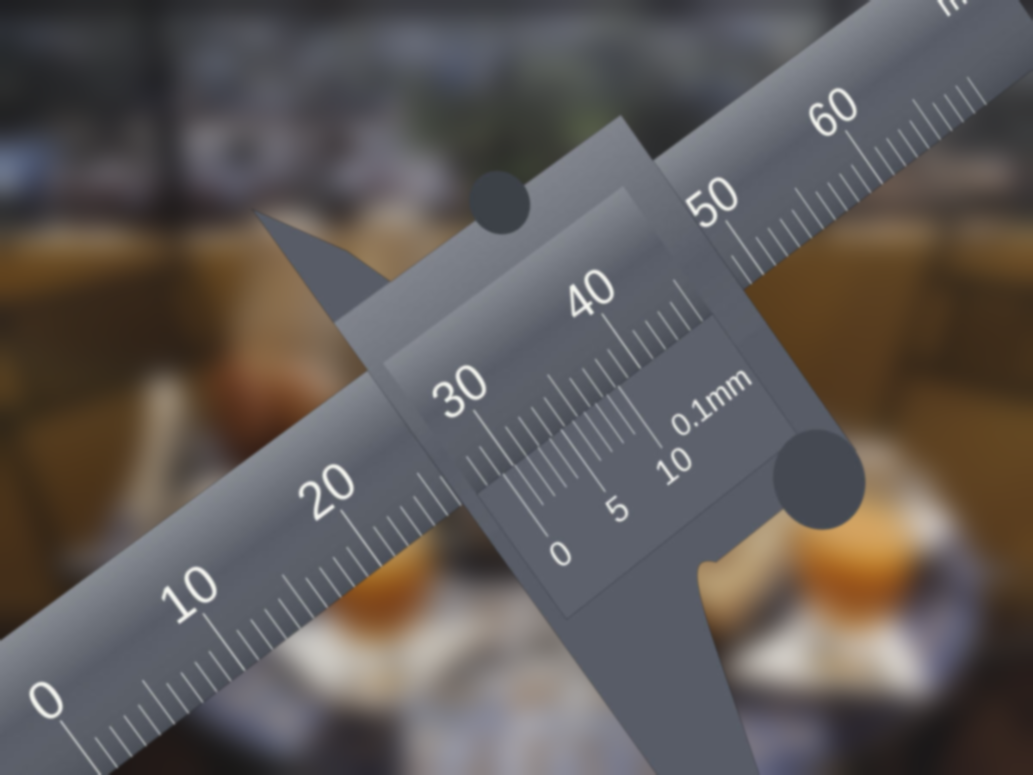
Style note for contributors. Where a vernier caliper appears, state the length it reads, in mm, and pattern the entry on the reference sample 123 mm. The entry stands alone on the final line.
29.2 mm
